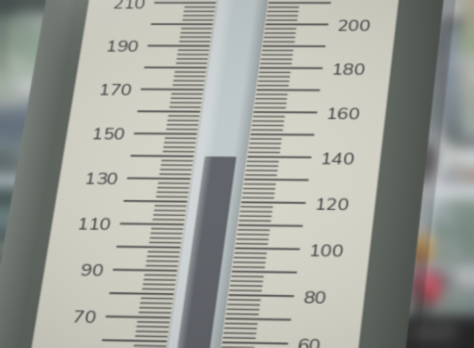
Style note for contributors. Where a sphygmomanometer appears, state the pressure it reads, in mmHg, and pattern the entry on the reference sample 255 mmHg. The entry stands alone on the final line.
140 mmHg
